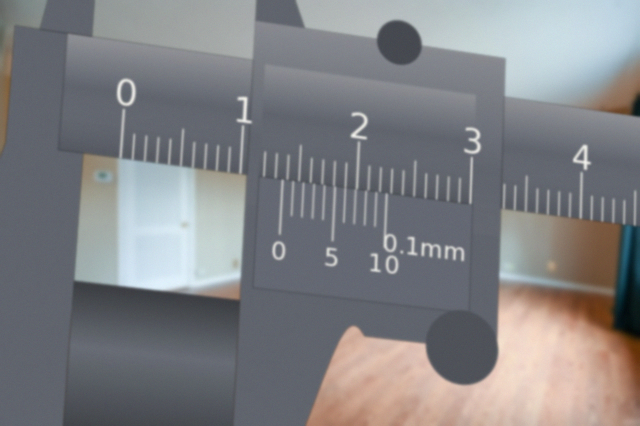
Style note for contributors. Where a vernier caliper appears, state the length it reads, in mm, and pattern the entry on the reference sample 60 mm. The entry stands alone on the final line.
13.6 mm
